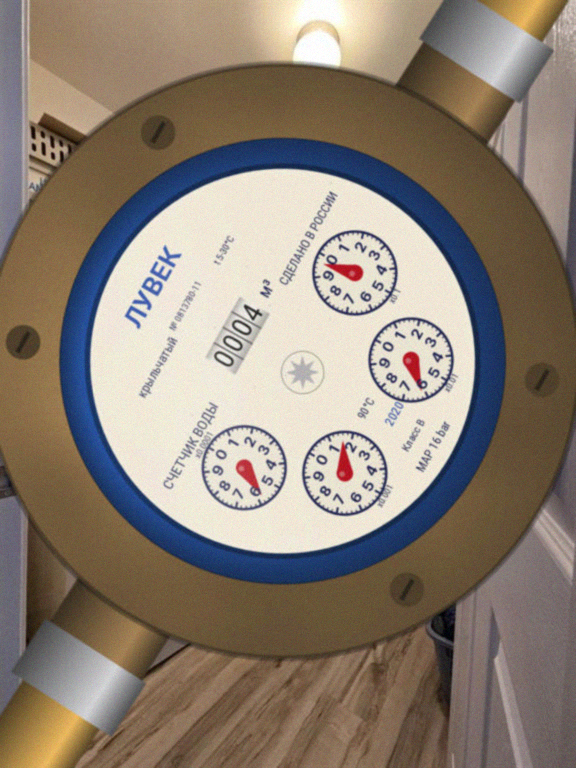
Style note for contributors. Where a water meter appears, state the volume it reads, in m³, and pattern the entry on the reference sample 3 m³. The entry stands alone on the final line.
3.9615 m³
